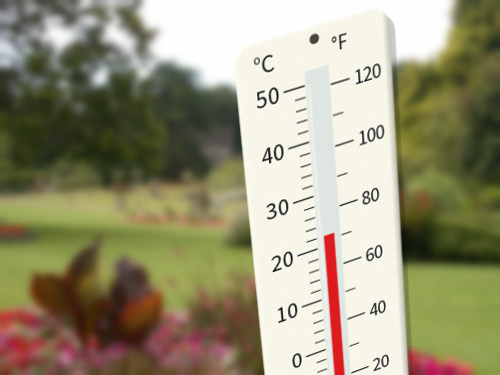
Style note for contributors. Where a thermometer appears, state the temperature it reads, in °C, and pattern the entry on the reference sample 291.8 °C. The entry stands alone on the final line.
22 °C
